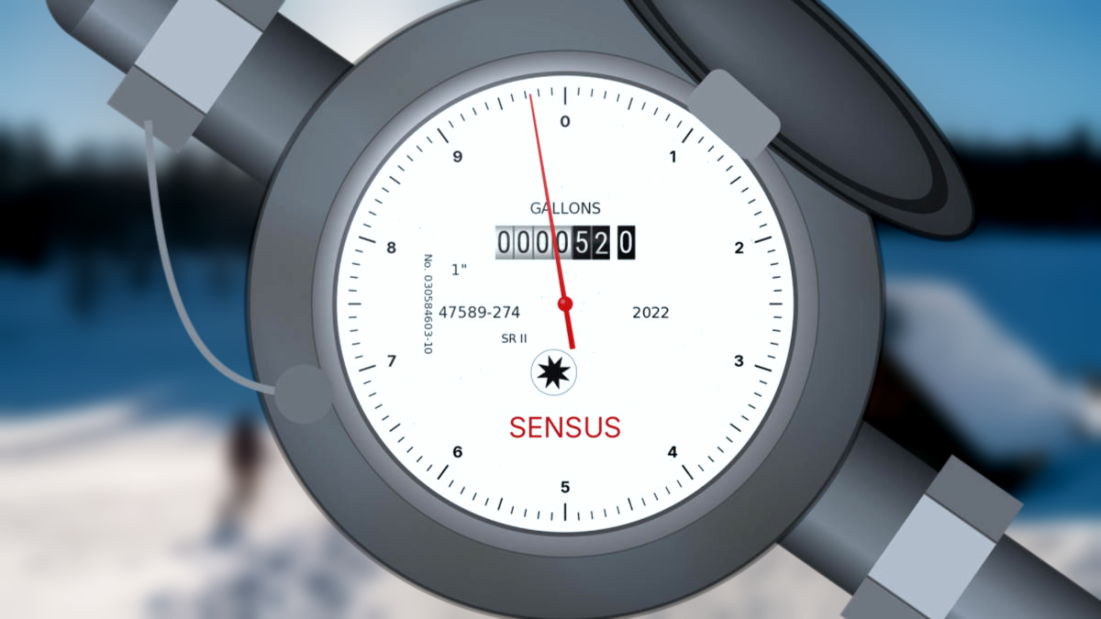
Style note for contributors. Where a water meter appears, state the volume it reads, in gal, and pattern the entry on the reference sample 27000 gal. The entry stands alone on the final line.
519.7 gal
